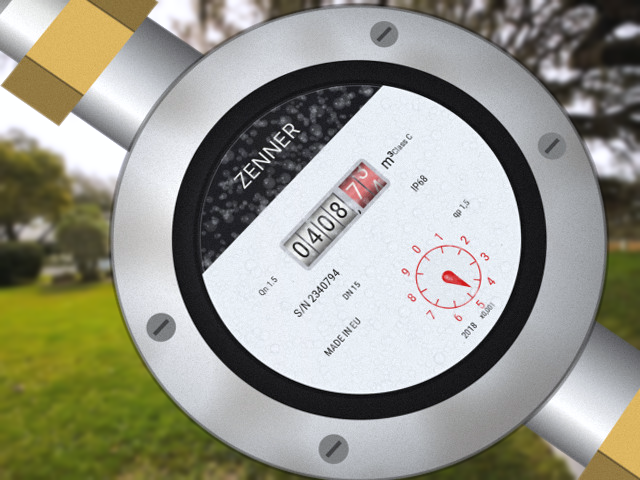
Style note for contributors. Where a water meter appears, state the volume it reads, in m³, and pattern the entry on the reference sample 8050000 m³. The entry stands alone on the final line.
408.734 m³
